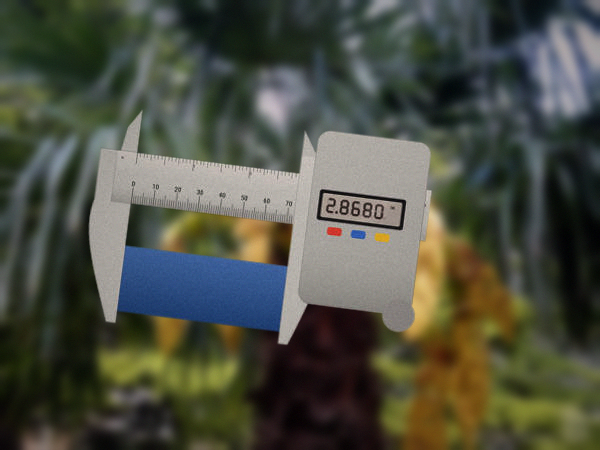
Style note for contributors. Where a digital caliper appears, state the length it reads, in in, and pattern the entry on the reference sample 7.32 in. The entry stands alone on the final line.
2.8680 in
